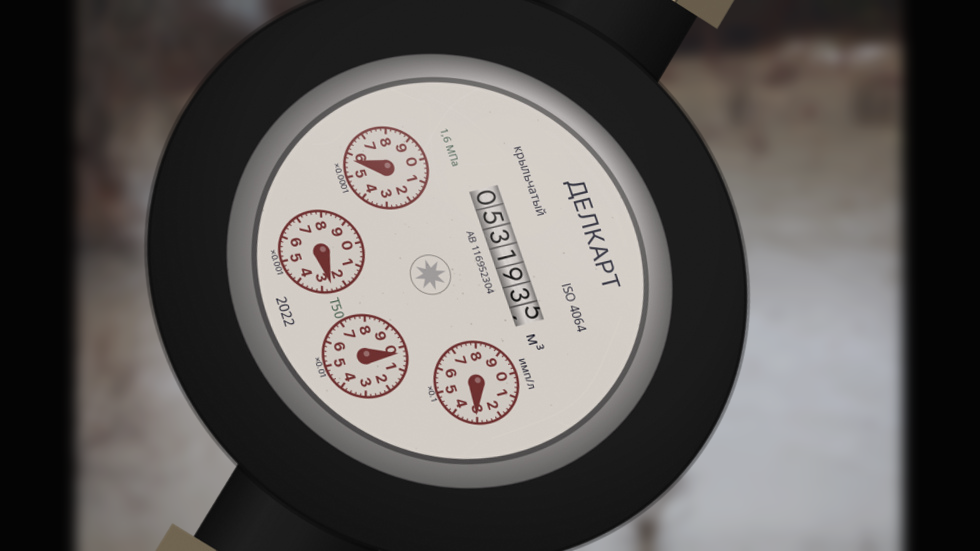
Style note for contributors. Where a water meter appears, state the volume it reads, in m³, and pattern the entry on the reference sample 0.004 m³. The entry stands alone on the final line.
531935.3025 m³
